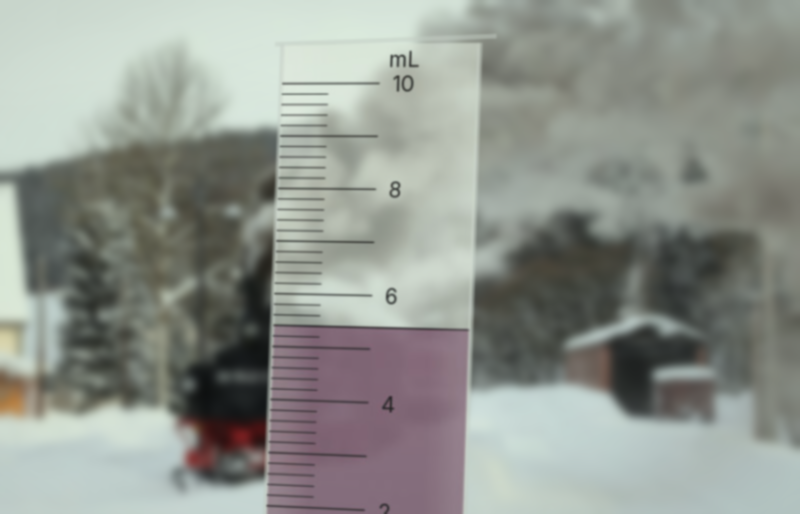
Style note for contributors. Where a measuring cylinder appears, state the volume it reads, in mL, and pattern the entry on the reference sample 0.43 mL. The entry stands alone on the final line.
5.4 mL
